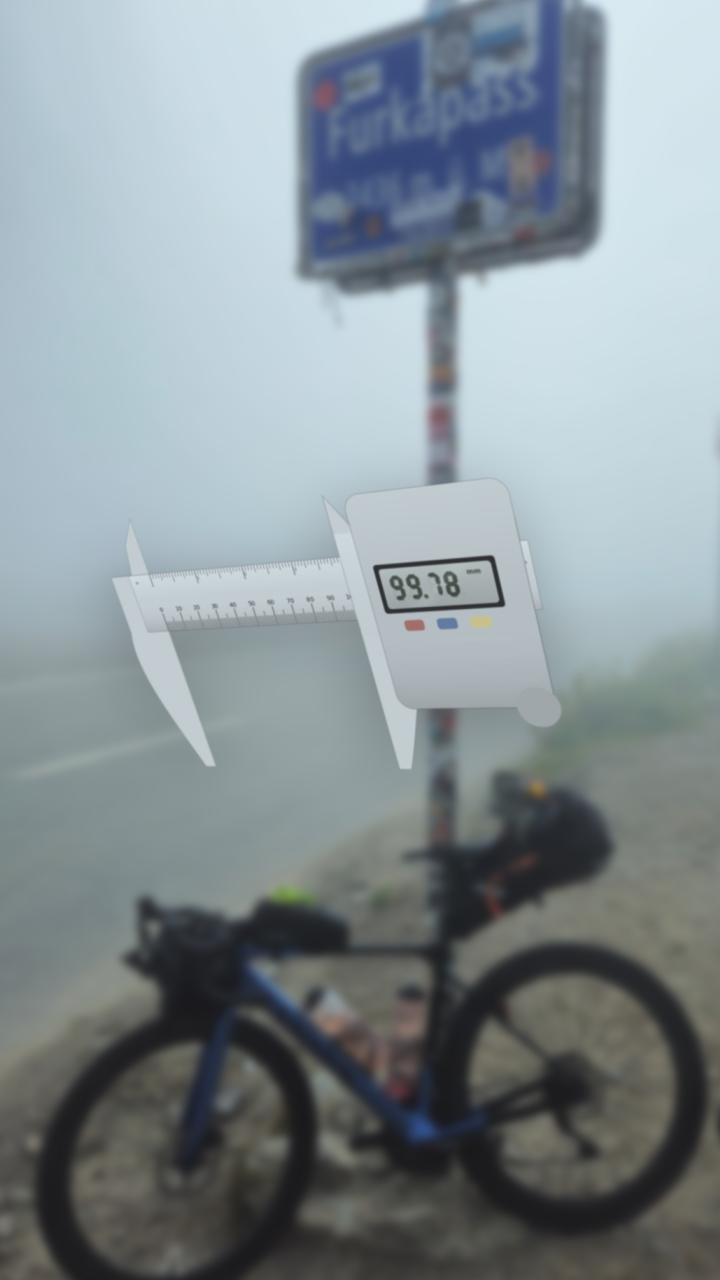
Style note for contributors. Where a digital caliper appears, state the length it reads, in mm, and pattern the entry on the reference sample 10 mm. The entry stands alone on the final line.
99.78 mm
